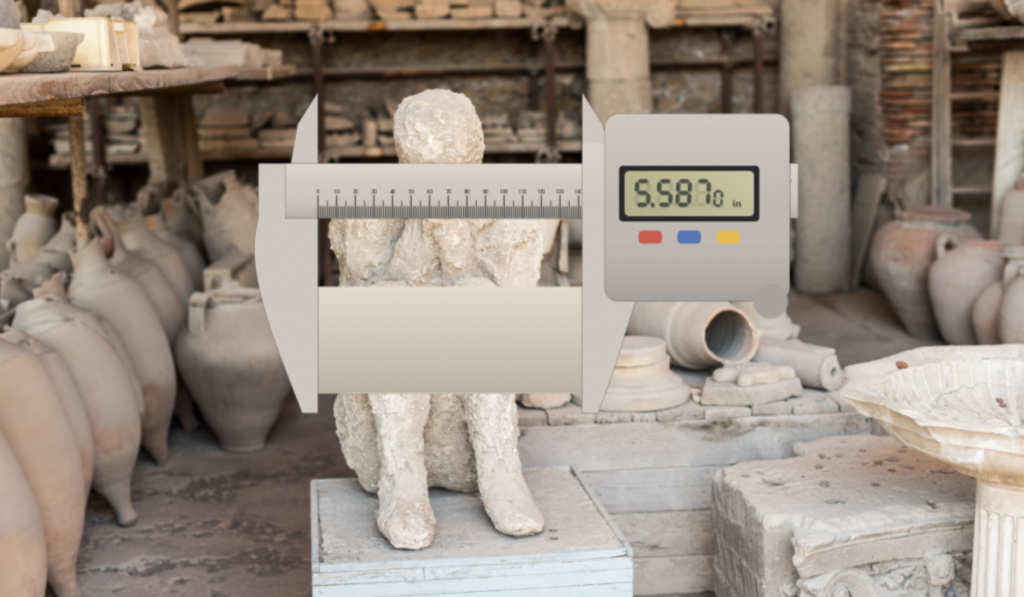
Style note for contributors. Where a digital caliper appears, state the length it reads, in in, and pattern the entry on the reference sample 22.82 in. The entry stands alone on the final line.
5.5870 in
